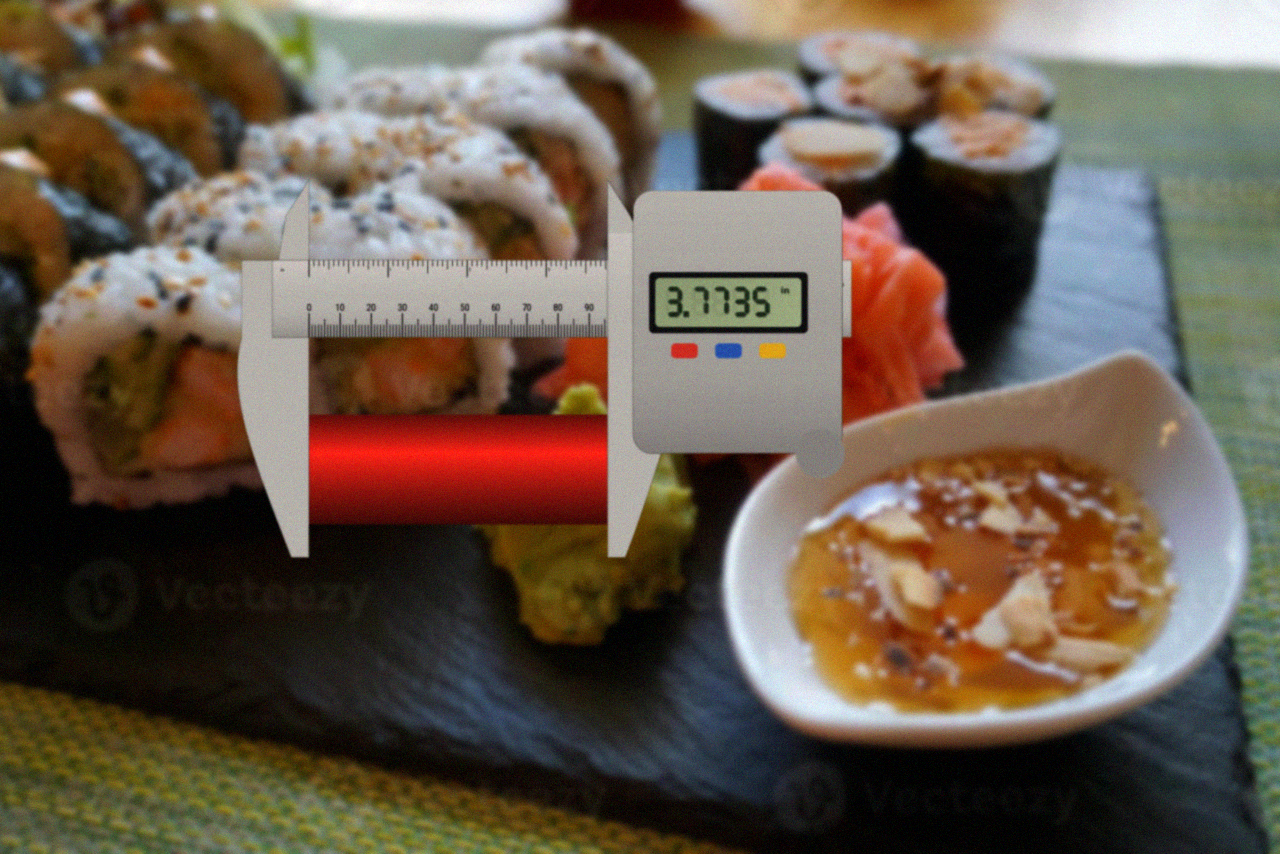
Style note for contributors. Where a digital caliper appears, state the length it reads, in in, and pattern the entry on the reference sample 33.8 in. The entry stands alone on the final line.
3.7735 in
